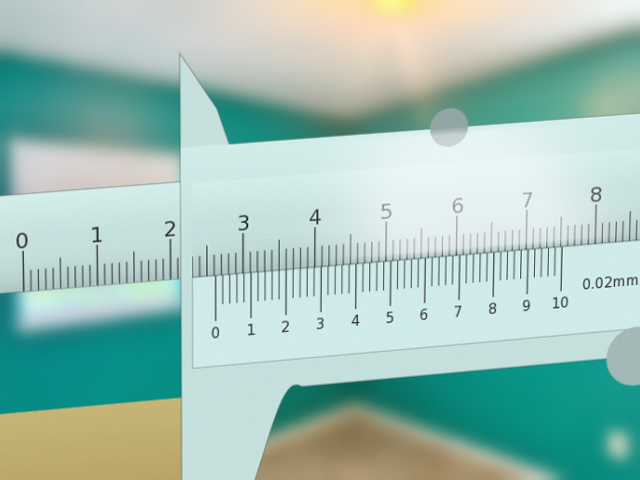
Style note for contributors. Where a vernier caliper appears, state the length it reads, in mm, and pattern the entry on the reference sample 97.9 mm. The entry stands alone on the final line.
26.2 mm
